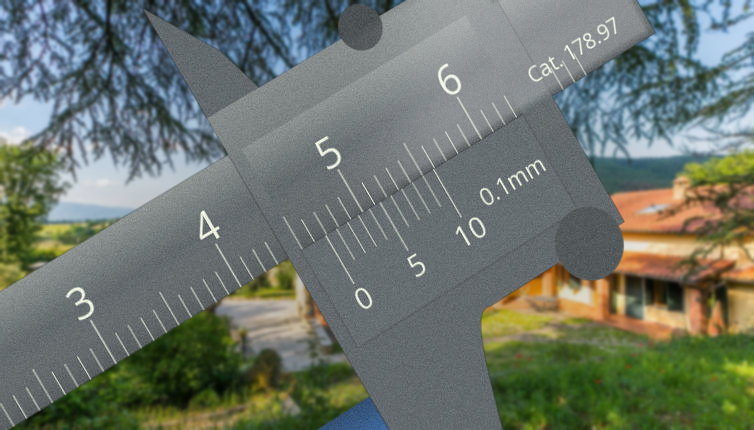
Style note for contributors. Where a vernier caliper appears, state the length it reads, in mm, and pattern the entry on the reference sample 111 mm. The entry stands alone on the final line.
46.9 mm
